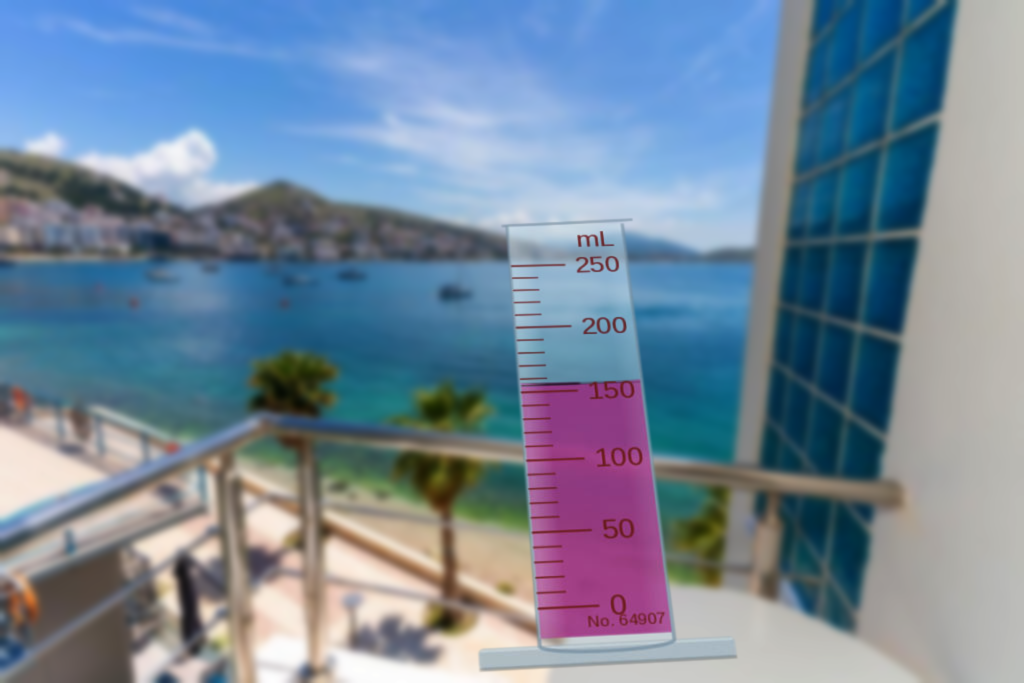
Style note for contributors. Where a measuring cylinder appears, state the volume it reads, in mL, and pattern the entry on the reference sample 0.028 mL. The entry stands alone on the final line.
155 mL
